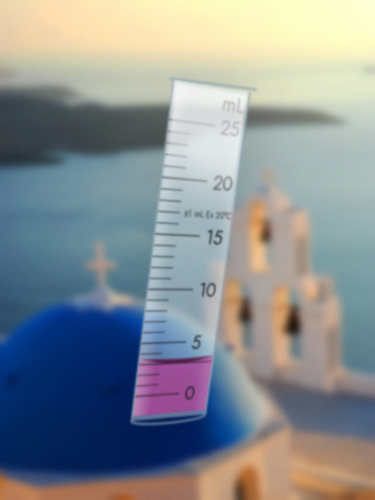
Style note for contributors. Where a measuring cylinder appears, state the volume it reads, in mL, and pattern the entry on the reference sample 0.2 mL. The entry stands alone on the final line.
3 mL
